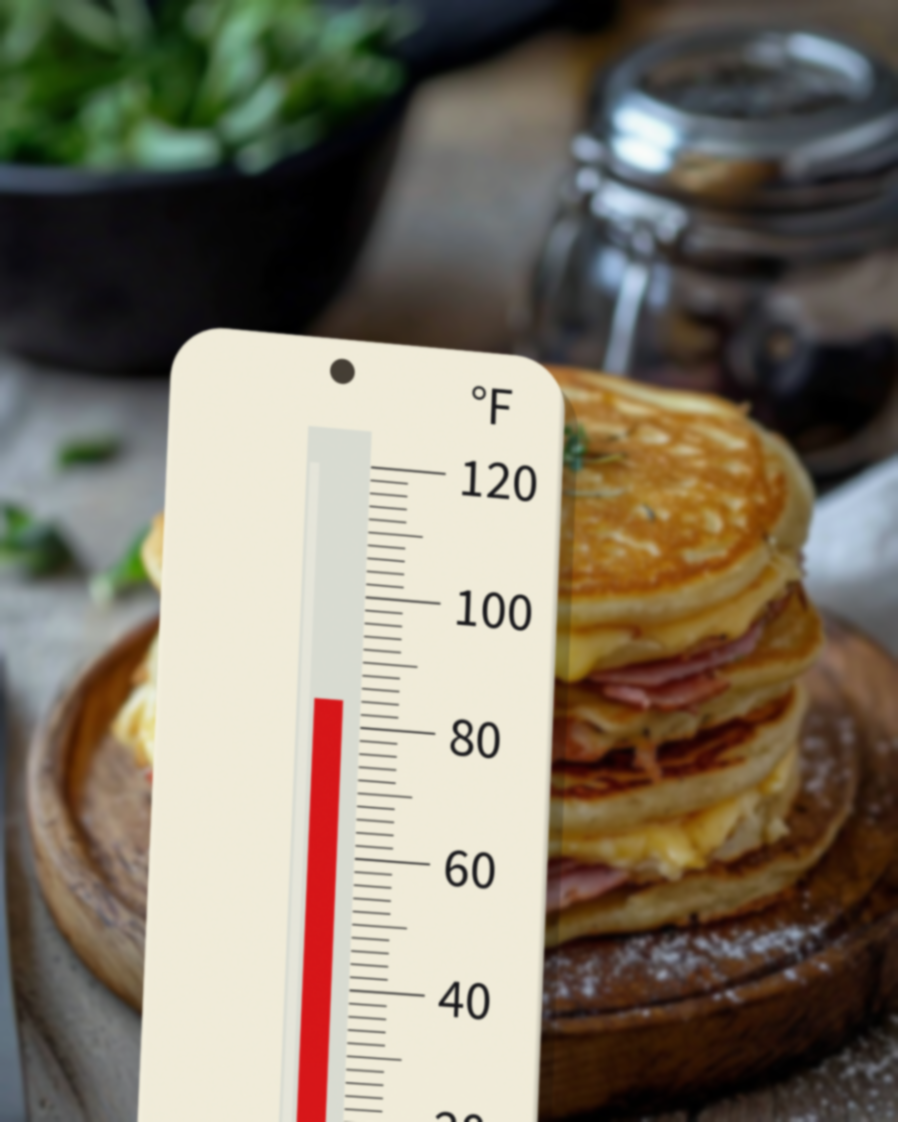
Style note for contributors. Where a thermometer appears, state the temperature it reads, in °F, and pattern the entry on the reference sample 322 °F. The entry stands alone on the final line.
84 °F
